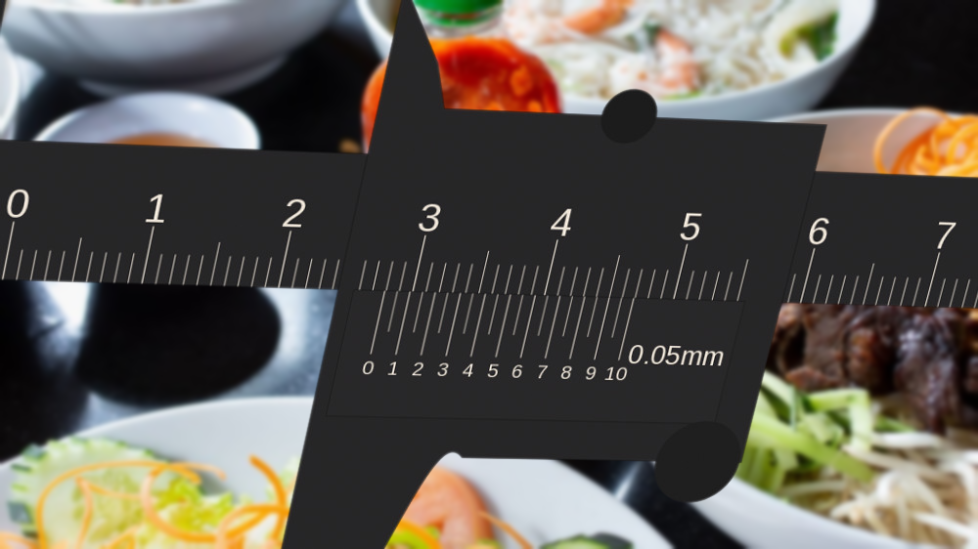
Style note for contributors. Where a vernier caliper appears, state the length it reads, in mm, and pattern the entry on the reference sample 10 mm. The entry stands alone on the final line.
27.9 mm
